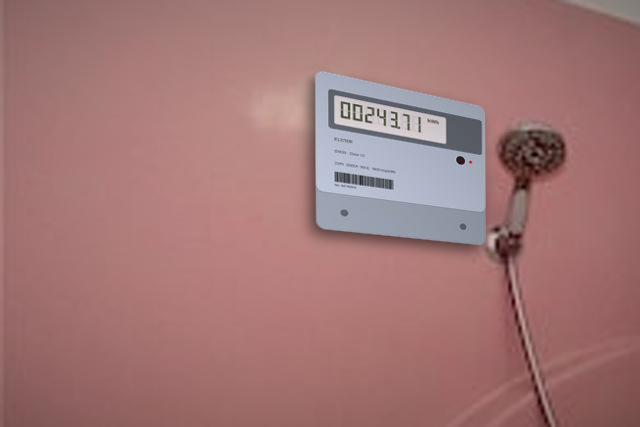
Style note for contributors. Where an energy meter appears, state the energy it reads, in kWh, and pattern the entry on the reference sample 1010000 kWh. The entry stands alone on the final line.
243.71 kWh
